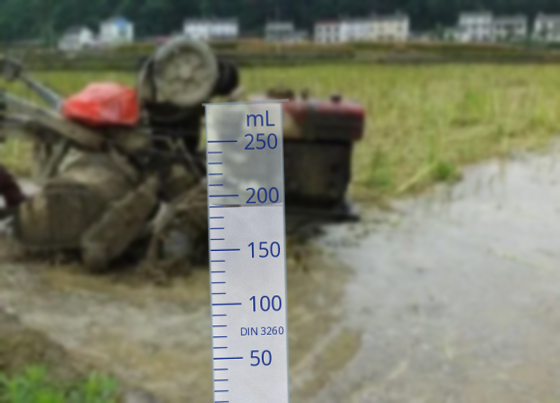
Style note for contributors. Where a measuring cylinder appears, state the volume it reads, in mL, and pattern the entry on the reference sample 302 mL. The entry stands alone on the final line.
190 mL
